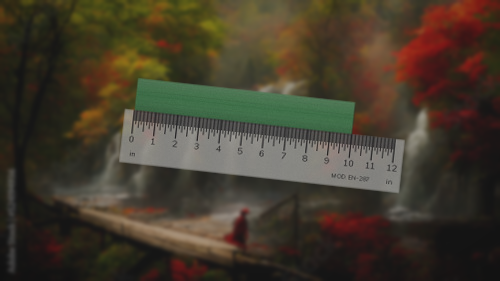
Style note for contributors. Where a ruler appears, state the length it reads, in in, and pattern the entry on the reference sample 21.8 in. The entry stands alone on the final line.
10 in
